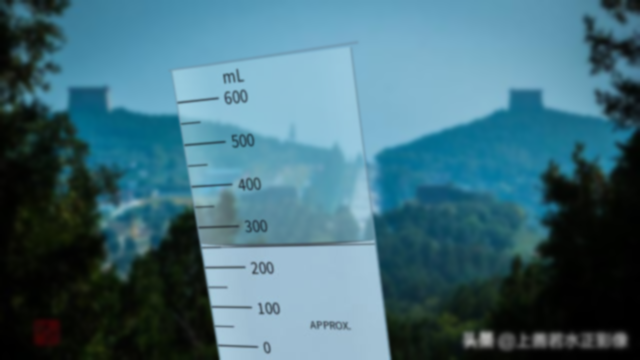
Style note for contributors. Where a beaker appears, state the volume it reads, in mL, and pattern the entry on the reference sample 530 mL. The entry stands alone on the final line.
250 mL
